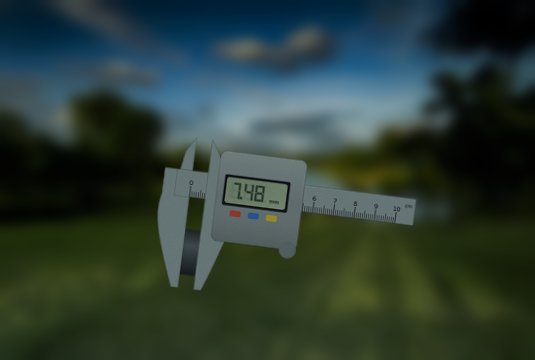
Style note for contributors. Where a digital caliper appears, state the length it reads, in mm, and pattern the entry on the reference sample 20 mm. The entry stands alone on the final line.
7.48 mm
